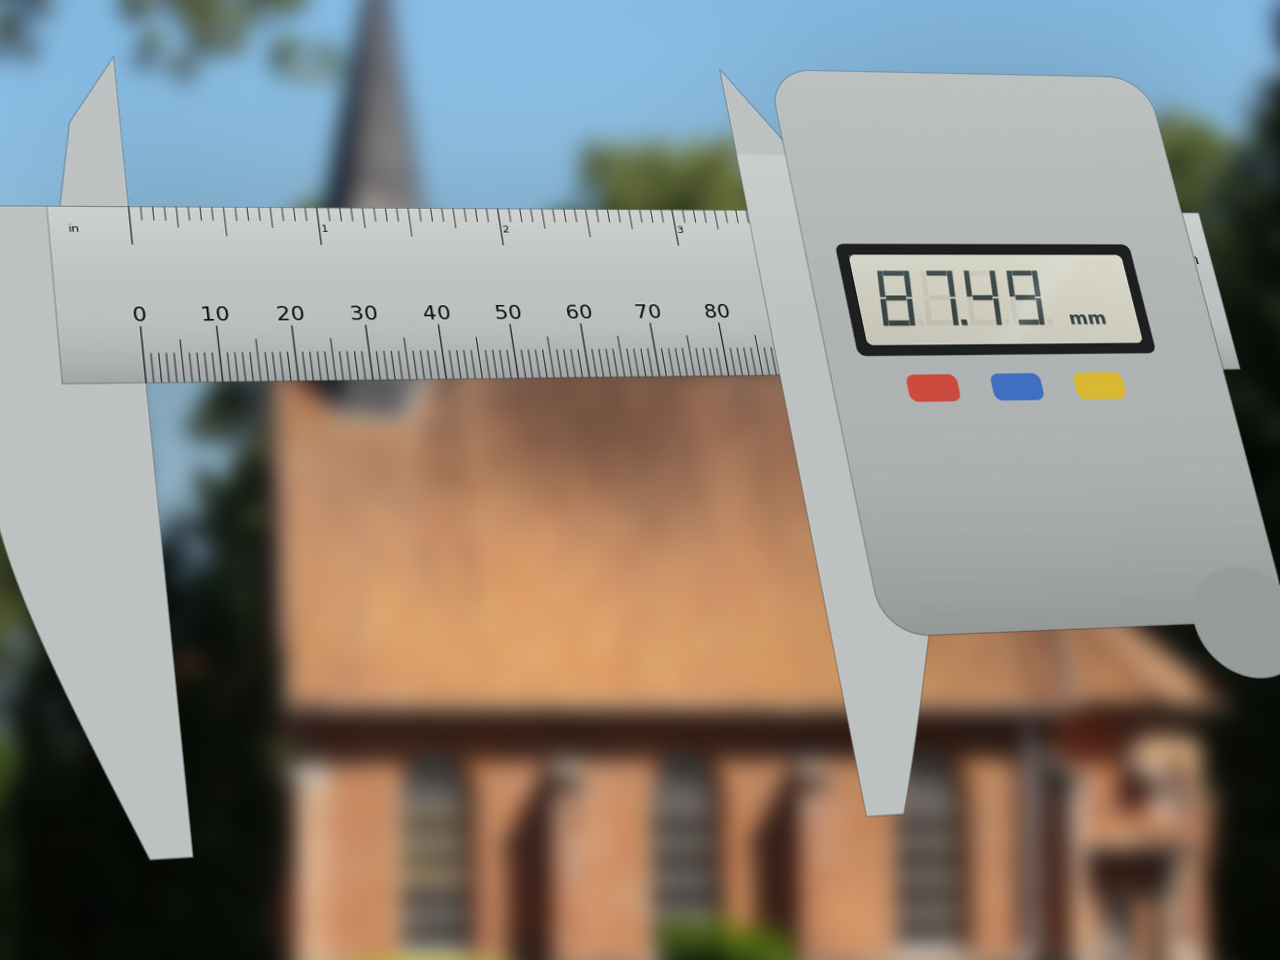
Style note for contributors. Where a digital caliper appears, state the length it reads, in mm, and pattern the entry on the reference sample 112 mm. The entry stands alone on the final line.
87.49 mm
